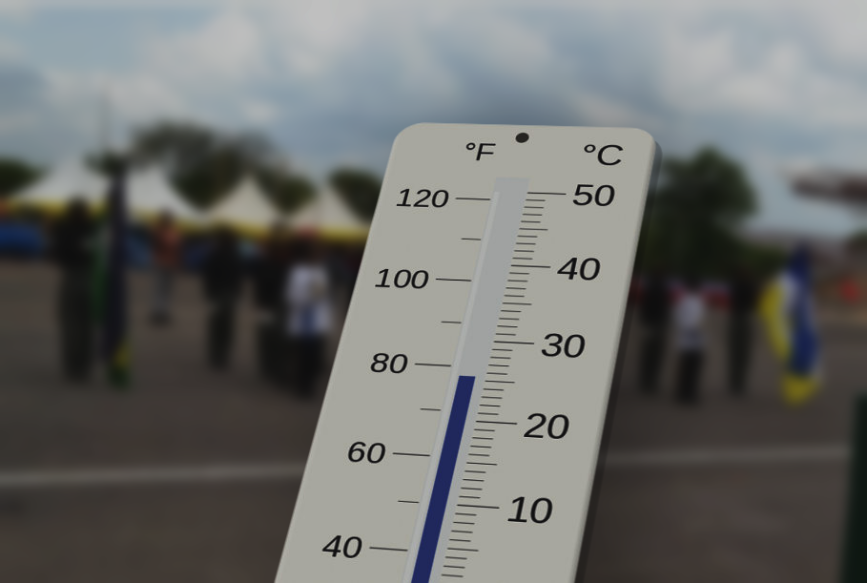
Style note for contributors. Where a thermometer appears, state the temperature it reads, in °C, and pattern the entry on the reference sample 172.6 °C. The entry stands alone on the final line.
25.5 °C
